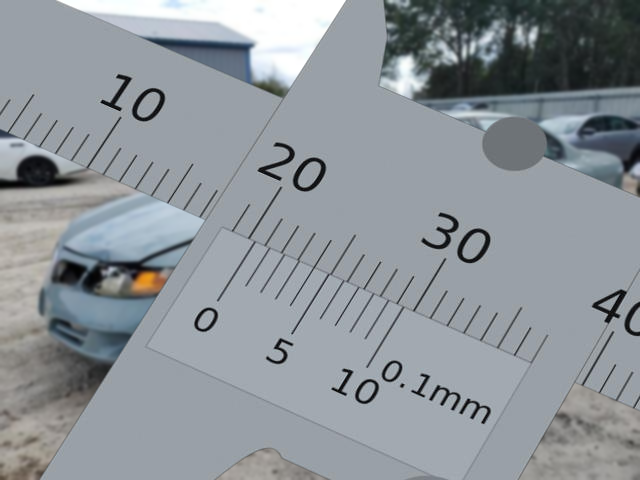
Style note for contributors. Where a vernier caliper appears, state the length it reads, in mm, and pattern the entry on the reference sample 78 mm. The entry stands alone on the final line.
20.4 mm
